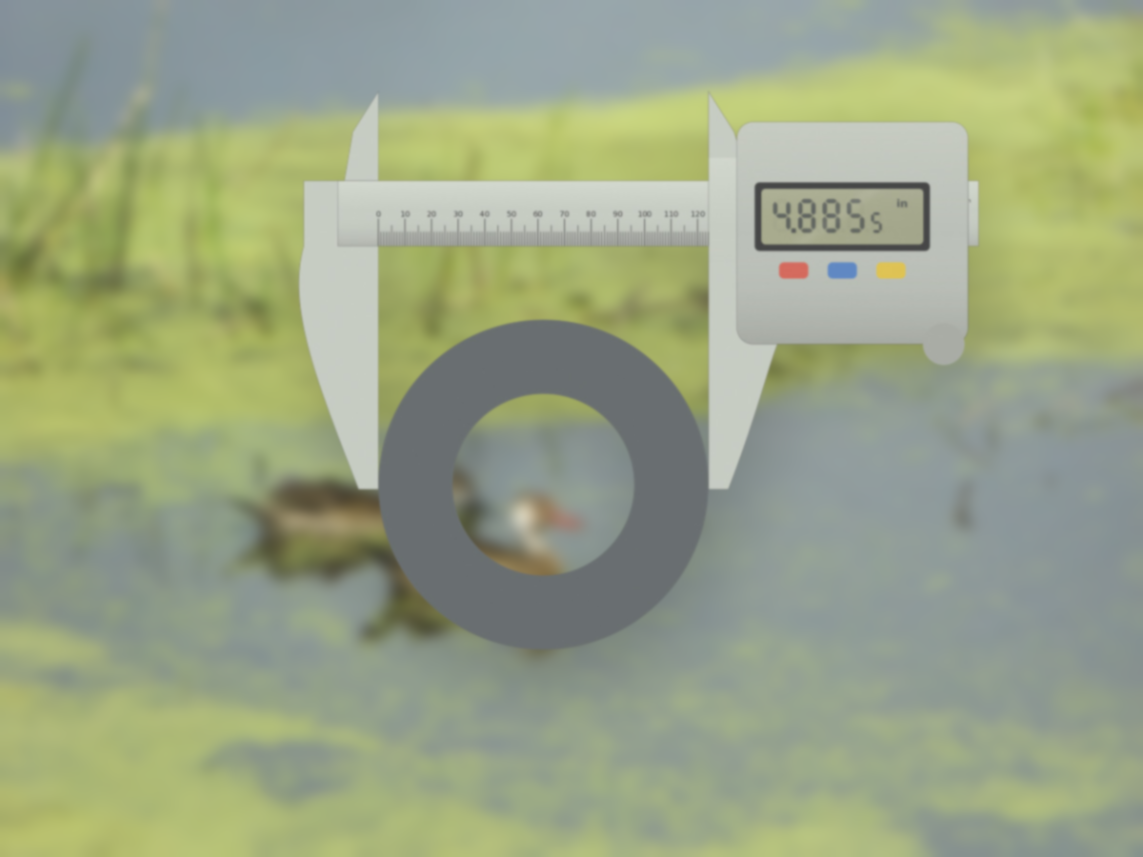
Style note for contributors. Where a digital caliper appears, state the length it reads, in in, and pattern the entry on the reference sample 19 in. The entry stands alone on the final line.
4.8855 in
